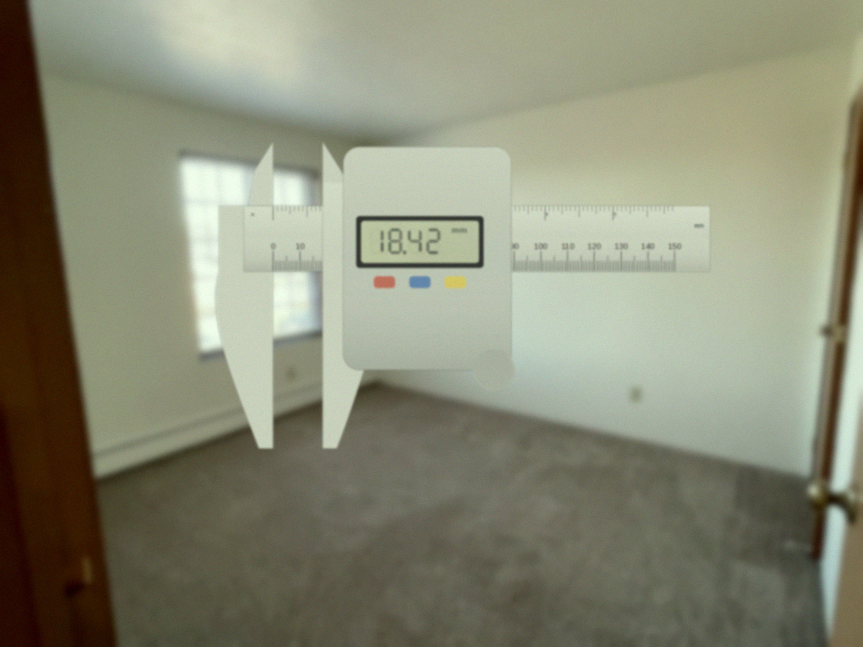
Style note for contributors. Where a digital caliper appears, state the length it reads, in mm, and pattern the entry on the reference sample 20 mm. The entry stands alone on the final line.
18.42 mm
